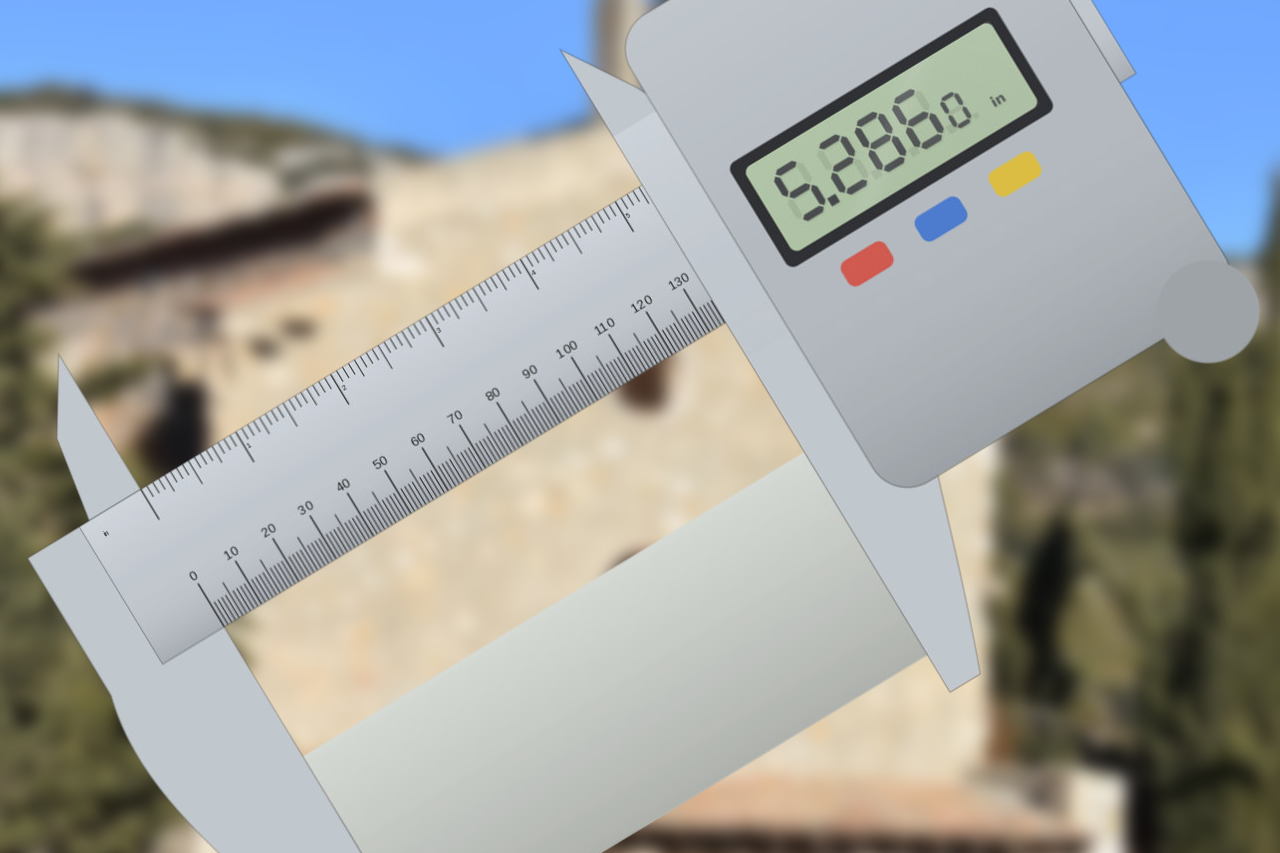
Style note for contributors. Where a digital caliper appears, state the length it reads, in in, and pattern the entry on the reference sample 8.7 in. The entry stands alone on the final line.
5.2860 in
